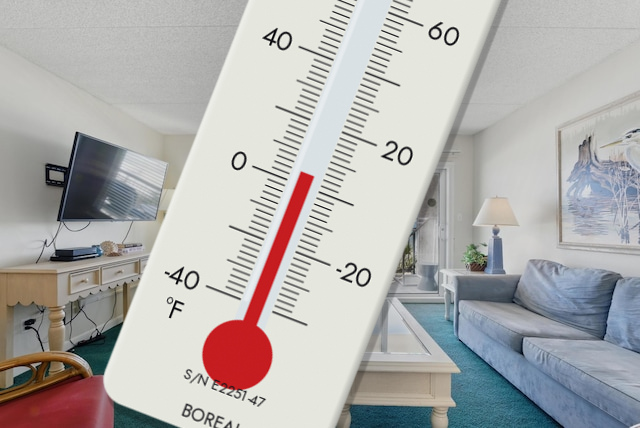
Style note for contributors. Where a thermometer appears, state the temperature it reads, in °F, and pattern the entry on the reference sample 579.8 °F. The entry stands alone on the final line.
4 °F
